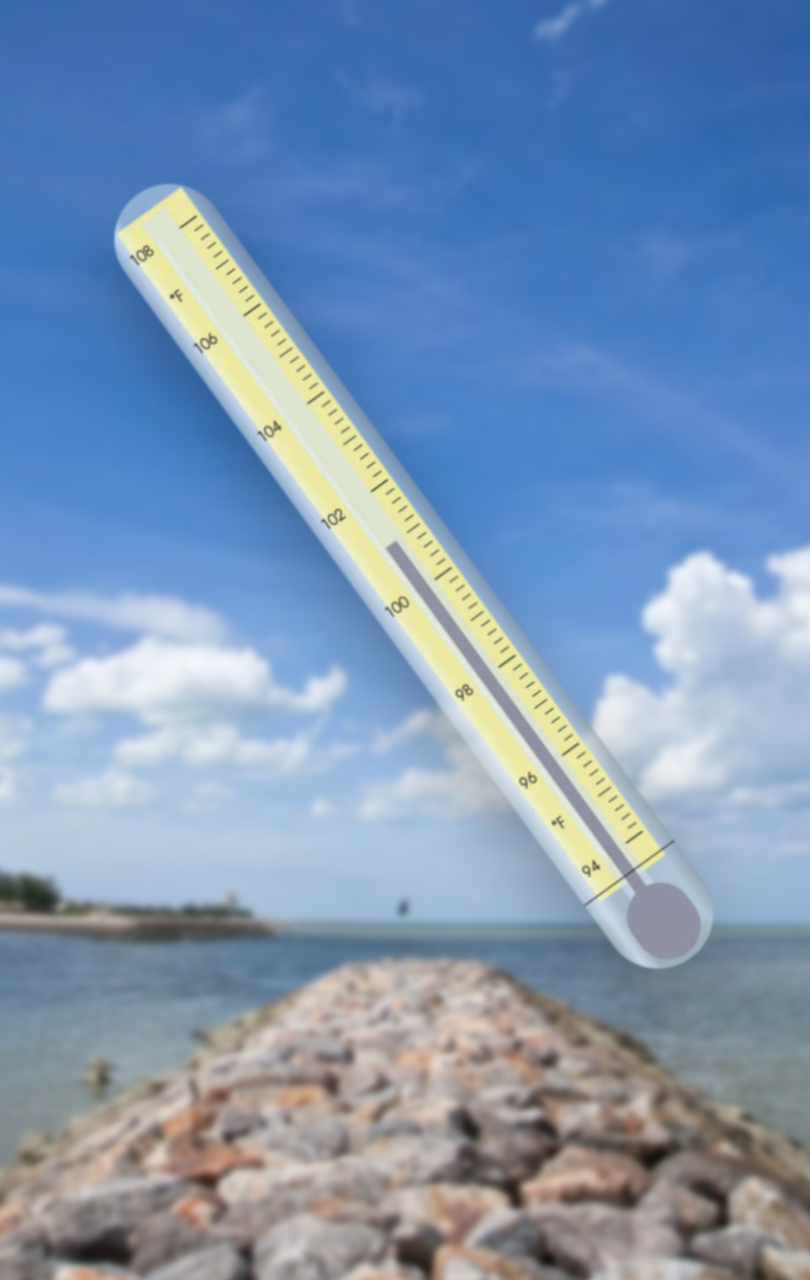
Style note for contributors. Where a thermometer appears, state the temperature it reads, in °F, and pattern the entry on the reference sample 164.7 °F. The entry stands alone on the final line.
101 °F
